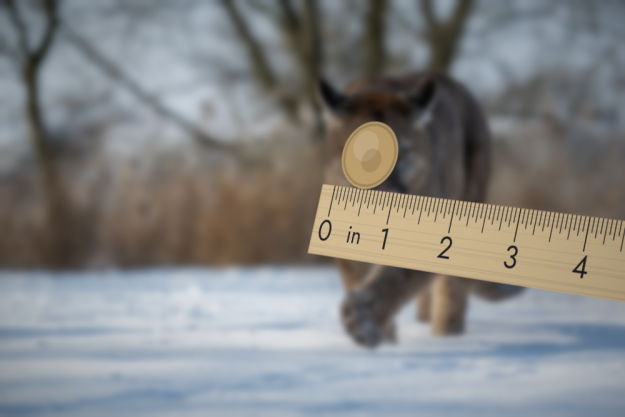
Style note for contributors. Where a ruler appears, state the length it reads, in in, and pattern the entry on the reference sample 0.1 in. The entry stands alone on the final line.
0.9375 in
